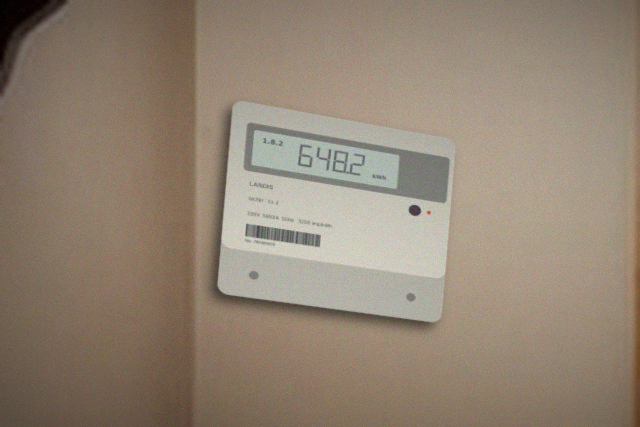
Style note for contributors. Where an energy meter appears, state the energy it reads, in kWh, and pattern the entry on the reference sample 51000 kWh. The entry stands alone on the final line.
648.2 kWh
